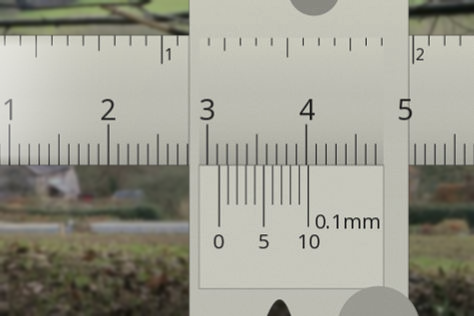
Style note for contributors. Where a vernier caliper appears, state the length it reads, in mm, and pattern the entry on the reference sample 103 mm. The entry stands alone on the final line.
31.2 mm
